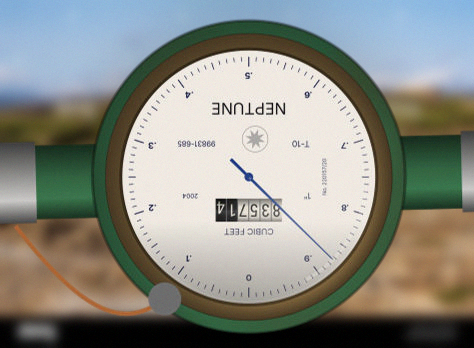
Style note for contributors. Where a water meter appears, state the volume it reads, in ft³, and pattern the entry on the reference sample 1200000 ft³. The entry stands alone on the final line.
835713.87 ft³
